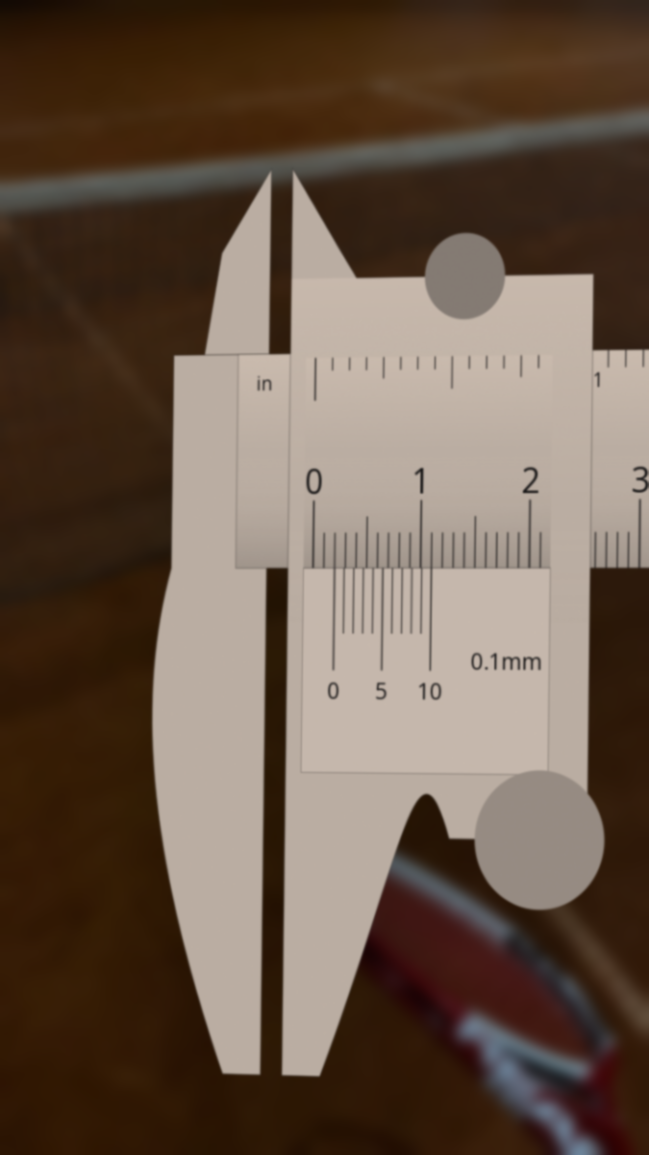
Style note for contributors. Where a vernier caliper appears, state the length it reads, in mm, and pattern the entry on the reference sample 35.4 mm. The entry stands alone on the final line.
2.0 mm
